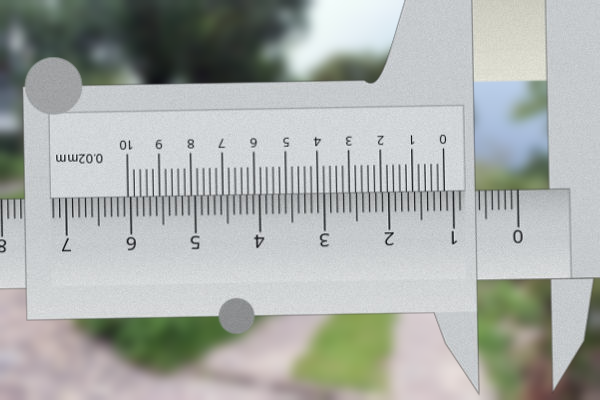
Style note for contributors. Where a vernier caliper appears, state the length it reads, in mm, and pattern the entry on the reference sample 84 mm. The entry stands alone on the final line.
11.4 mm
